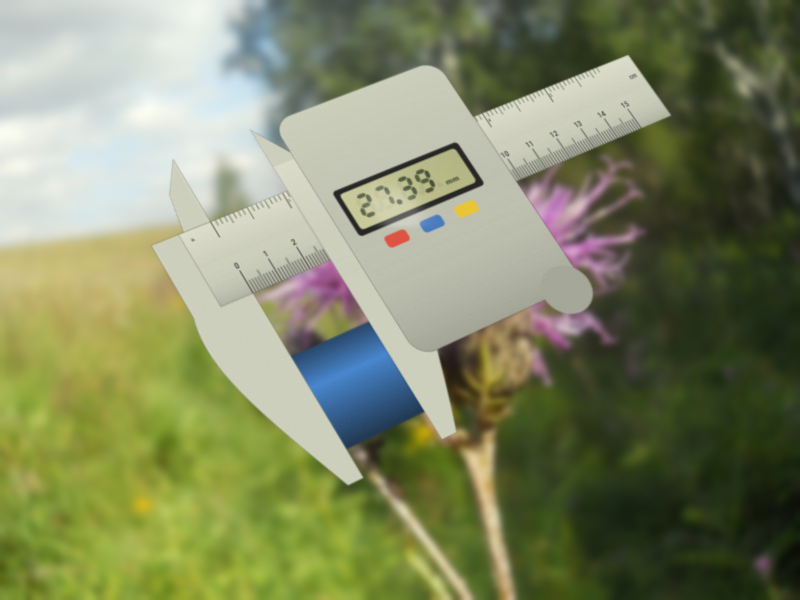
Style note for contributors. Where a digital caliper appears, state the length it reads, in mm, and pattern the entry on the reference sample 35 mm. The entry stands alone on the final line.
27.39 mm
